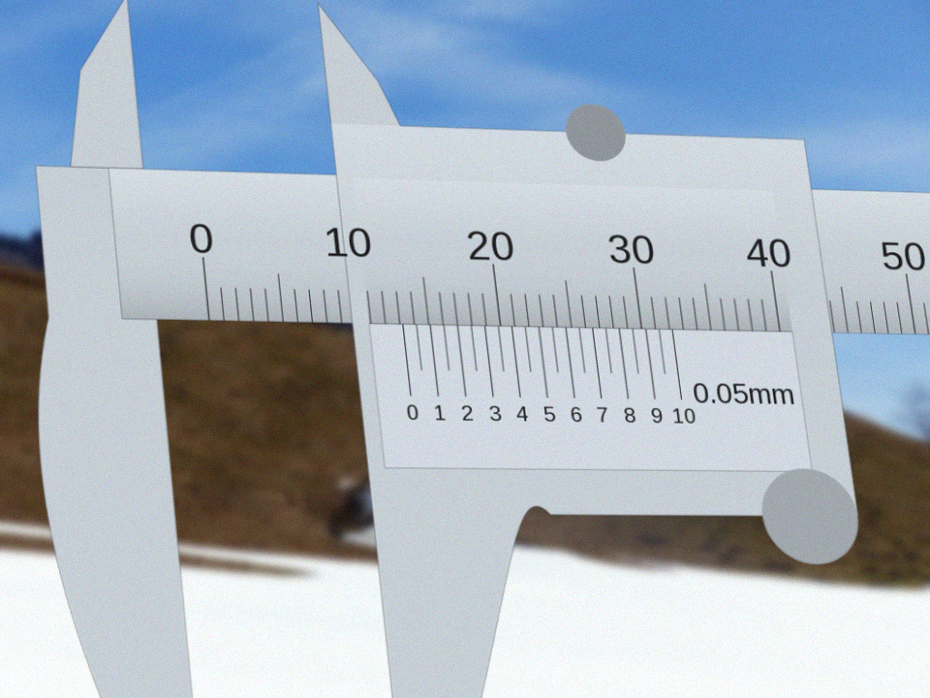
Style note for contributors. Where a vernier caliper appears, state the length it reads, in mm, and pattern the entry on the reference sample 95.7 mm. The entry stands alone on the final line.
13.2 mm
